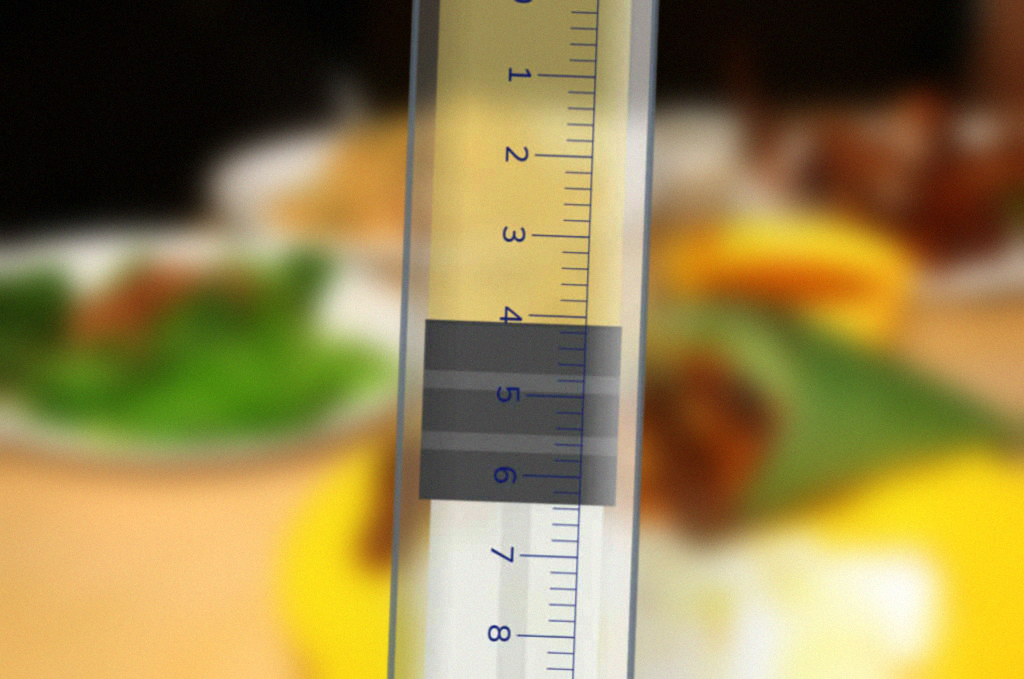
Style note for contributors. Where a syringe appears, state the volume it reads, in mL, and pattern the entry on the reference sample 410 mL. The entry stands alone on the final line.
4.1 mL
